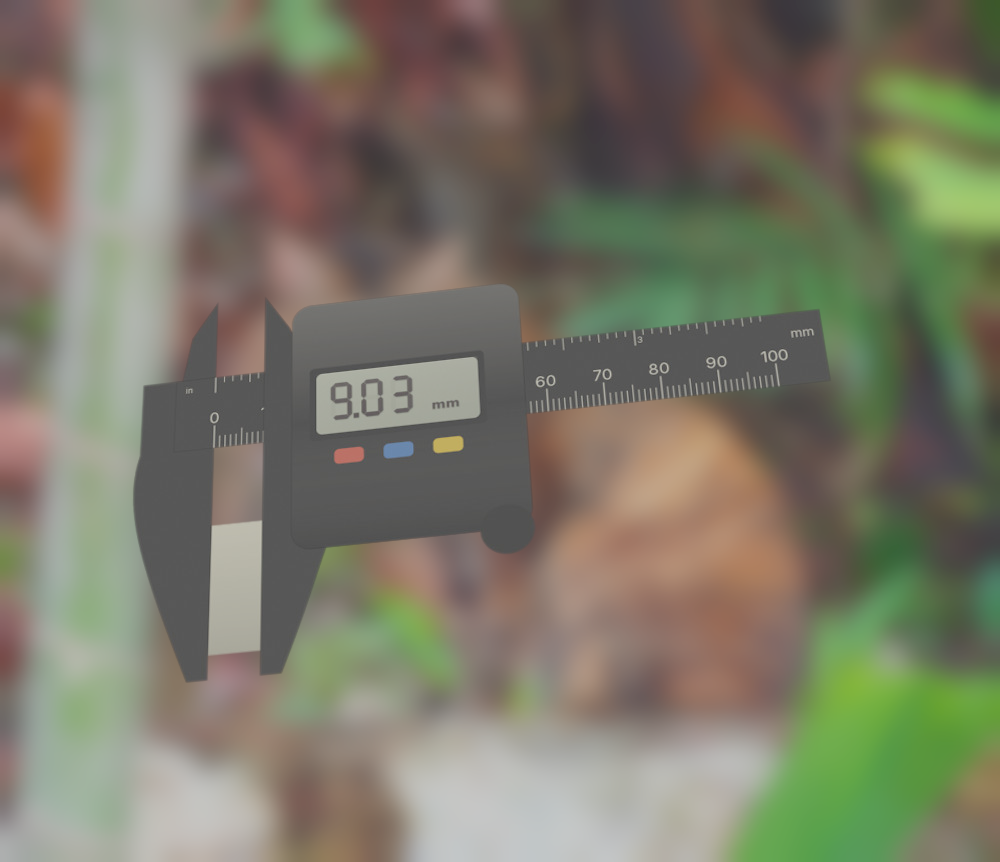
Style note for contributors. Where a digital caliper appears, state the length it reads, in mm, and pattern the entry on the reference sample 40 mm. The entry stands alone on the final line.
9.03 mm
